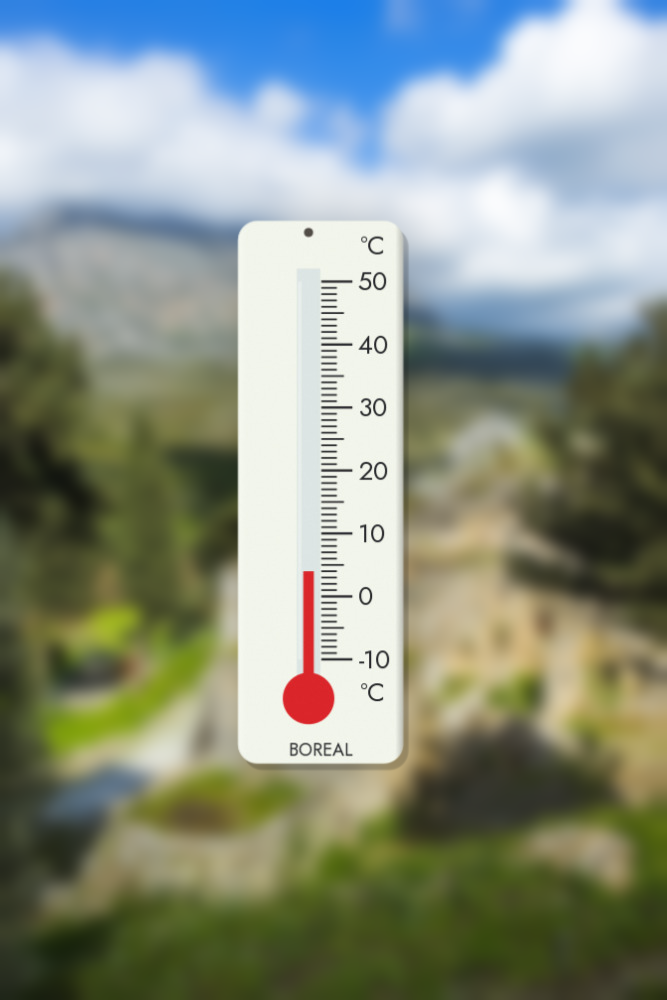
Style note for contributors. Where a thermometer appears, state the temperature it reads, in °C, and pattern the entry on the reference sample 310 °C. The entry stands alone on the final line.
4 °C
